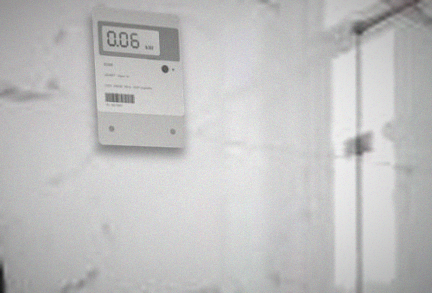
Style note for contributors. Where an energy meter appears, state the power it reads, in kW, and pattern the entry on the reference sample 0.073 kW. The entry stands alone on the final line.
0.06 kW
